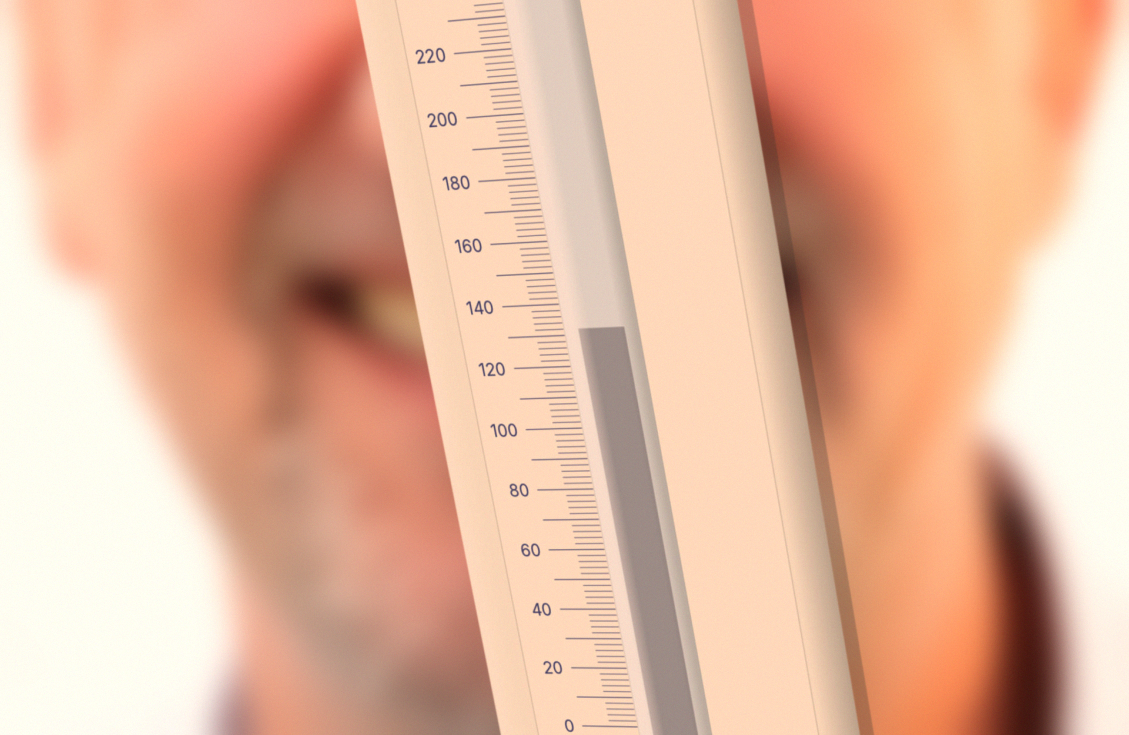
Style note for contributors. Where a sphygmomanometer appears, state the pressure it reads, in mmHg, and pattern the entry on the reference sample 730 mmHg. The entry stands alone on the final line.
132 mmHg
